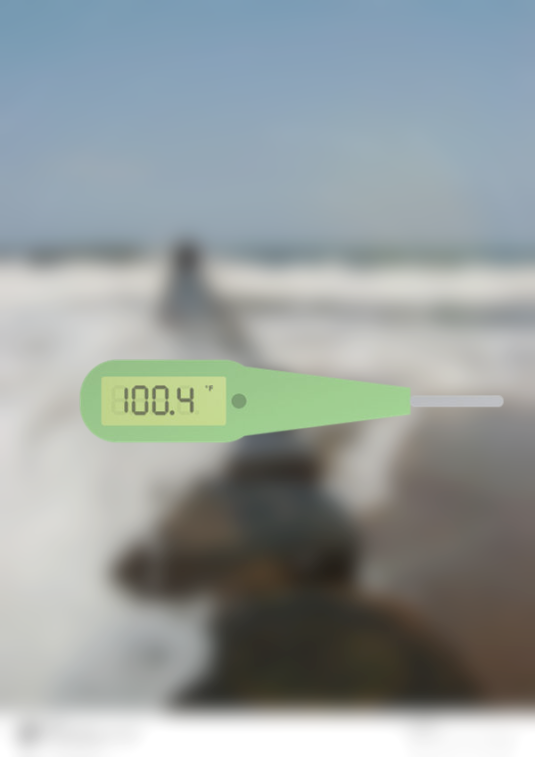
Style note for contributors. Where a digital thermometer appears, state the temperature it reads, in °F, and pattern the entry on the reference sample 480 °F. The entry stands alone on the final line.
100.4 °F
